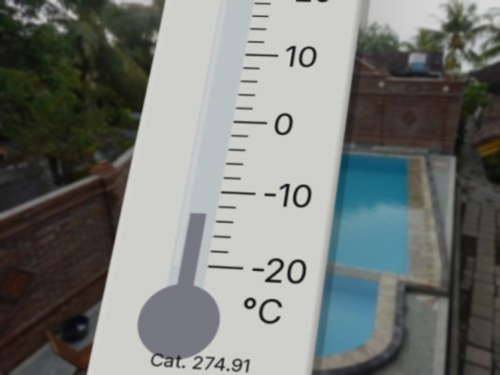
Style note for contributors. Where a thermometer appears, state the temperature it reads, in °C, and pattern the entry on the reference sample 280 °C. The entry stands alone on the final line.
-13 °C
